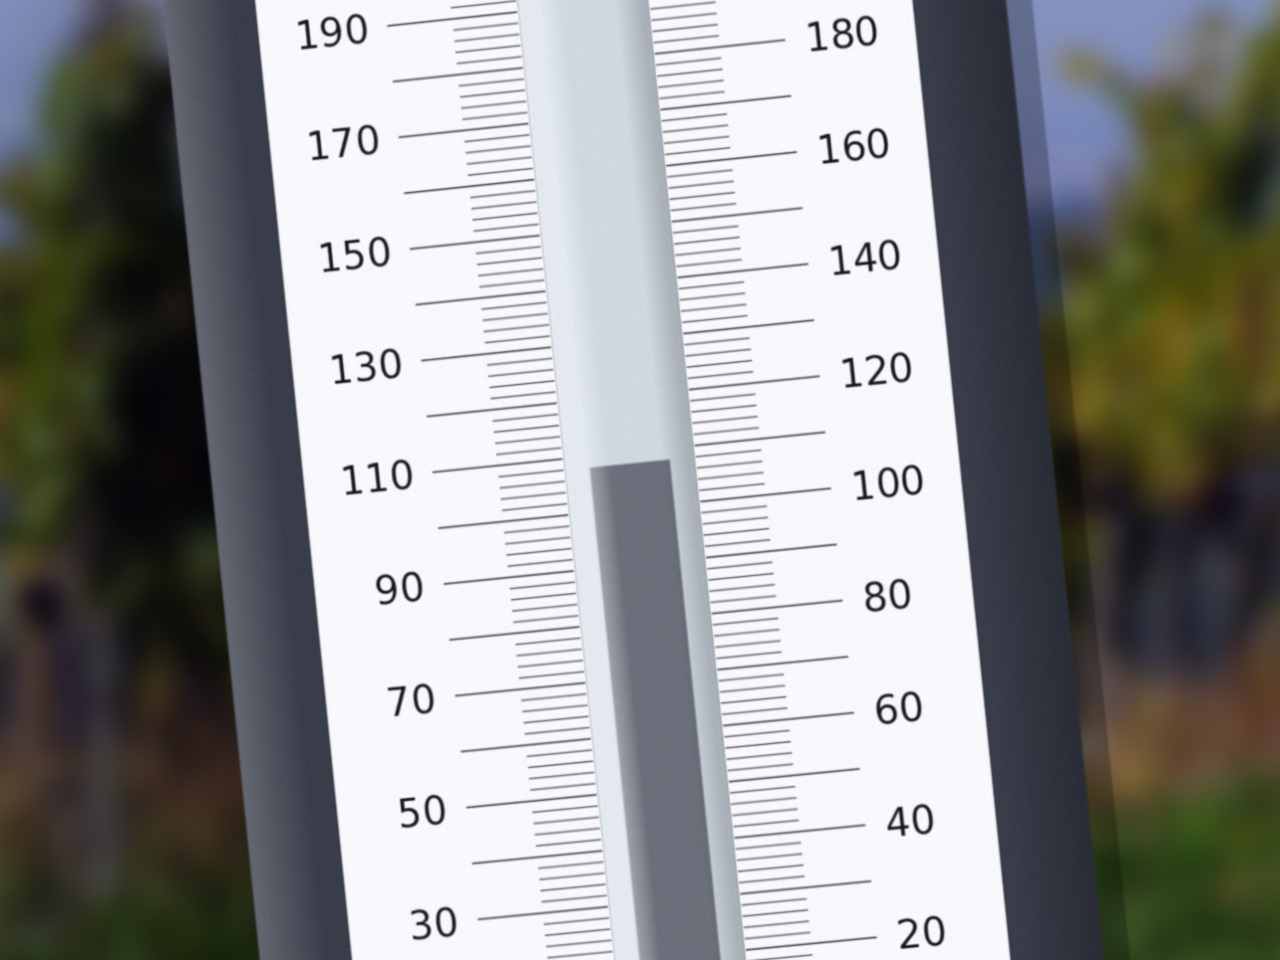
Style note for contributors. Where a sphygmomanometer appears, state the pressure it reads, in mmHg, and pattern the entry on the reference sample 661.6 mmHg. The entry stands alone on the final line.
108 mmHg
